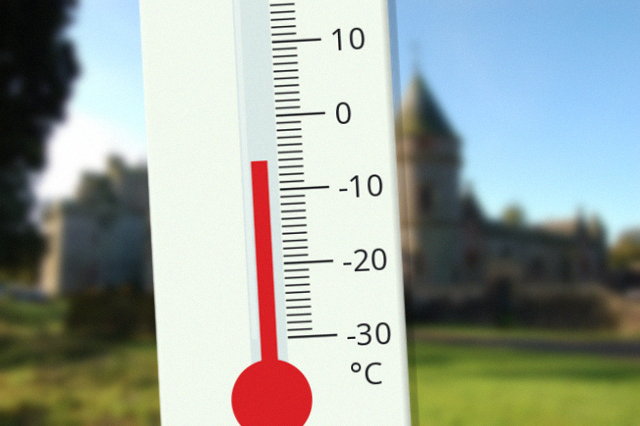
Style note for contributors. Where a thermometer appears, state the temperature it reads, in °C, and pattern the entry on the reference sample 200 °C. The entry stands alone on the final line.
-6 °C
